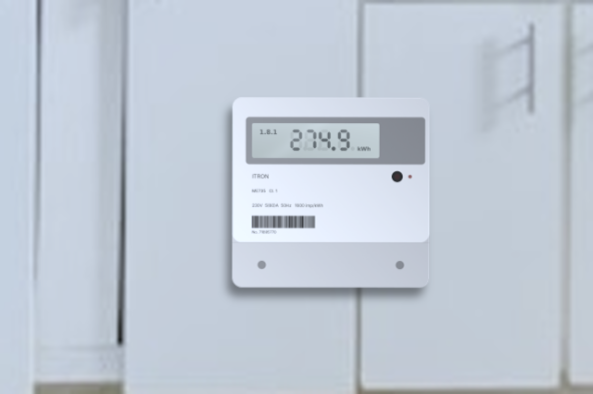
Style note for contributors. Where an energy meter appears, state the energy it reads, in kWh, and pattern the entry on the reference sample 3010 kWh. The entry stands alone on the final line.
274.9 kWh
